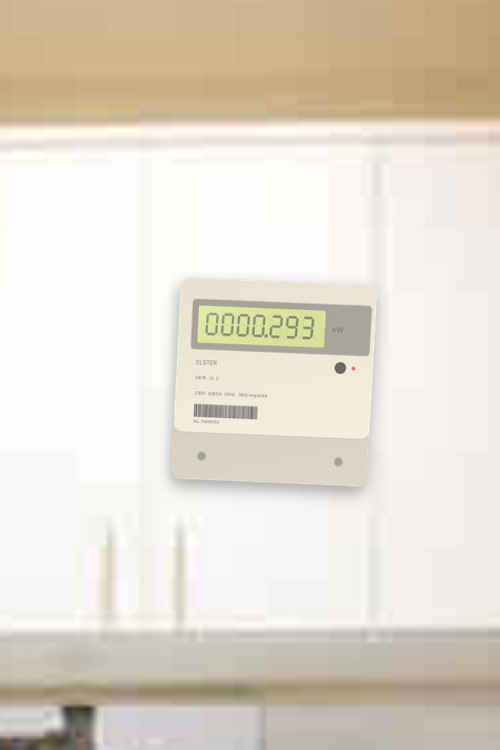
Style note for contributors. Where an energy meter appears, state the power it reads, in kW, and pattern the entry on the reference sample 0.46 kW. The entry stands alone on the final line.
0.293 kW
